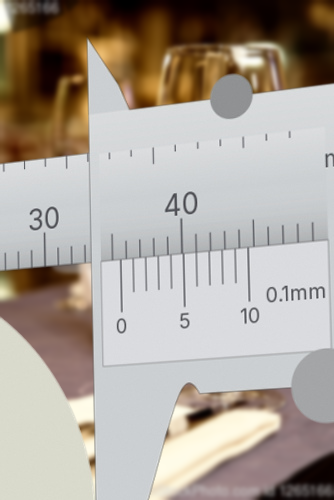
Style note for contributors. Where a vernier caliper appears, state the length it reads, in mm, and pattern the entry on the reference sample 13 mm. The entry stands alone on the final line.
35.6 mm
